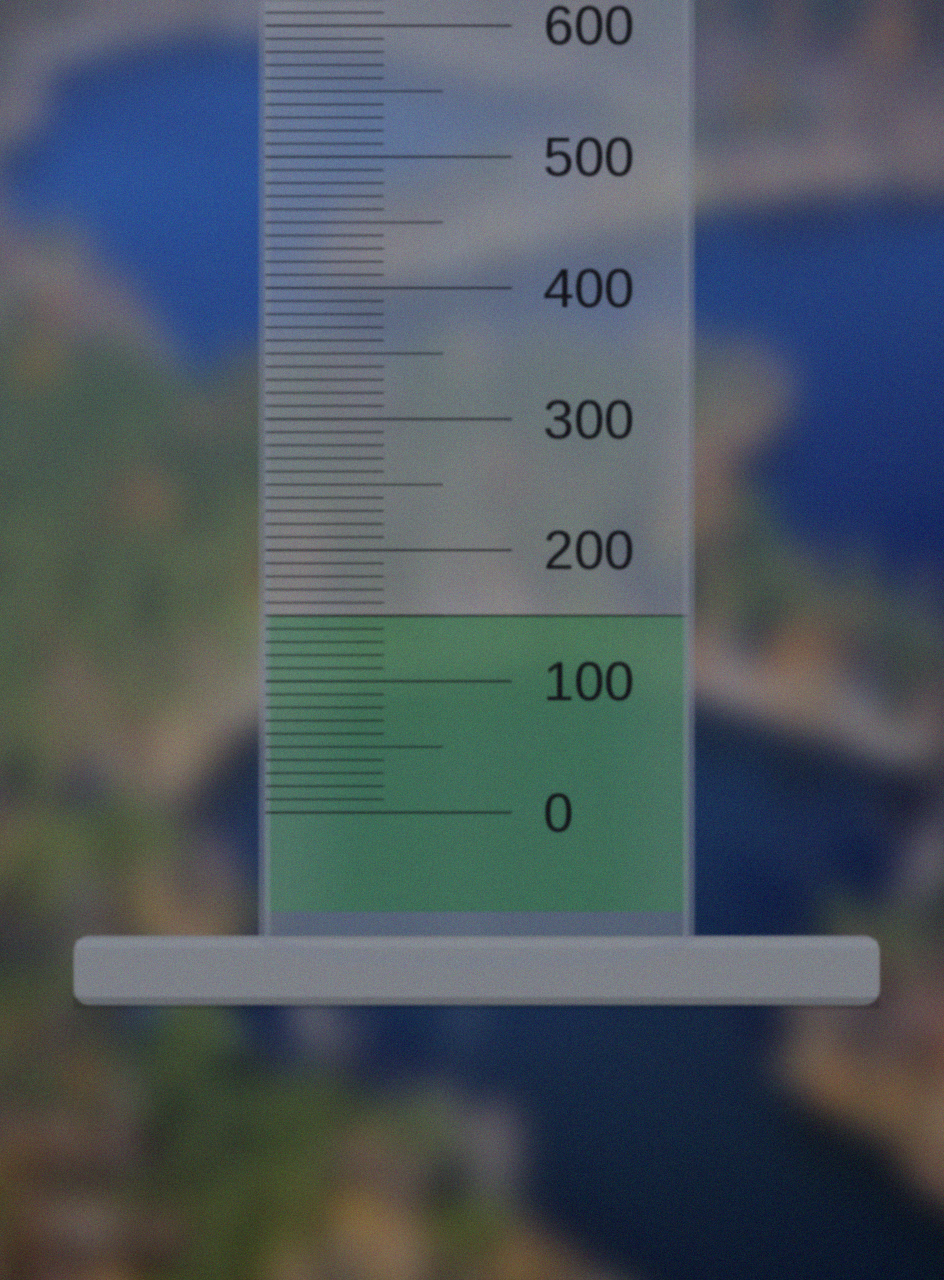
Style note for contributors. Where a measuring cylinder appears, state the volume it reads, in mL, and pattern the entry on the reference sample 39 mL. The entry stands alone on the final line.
150 mL
